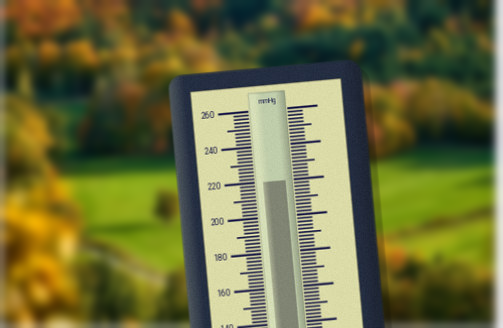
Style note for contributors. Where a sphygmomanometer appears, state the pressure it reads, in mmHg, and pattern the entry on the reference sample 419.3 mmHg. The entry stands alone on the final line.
220 mmHg
